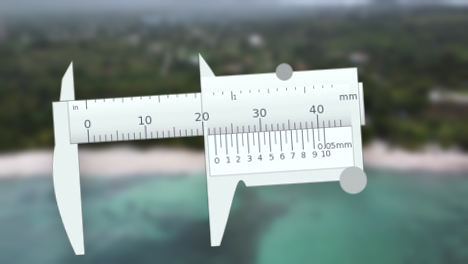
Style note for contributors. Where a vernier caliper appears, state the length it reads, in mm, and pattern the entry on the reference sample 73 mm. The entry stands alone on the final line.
22.0 mm
